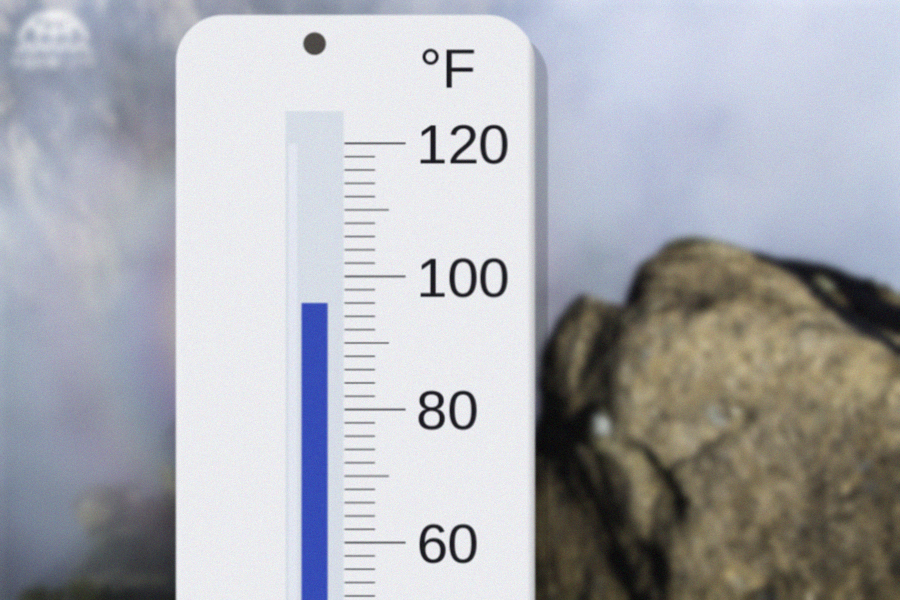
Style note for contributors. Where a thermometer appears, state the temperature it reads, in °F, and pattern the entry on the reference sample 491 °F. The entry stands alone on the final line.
96 °F
